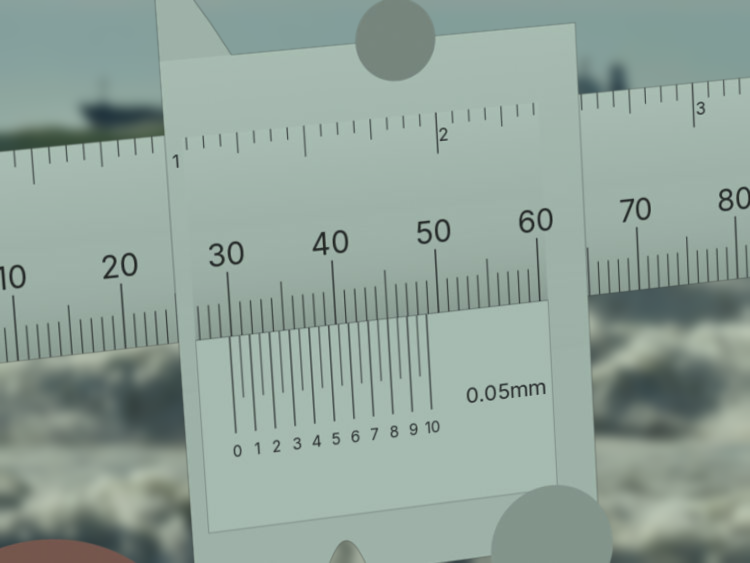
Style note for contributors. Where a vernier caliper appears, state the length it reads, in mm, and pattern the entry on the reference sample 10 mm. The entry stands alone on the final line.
29.8 mm
